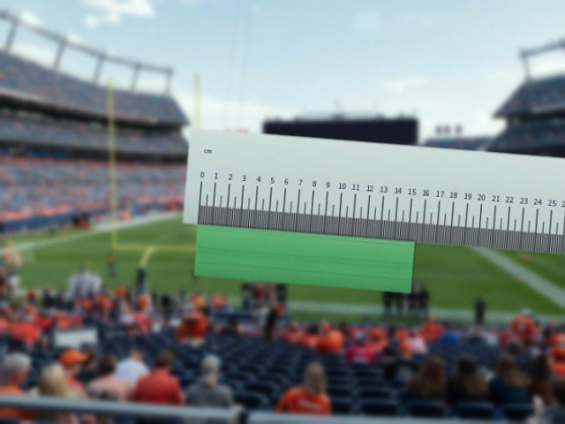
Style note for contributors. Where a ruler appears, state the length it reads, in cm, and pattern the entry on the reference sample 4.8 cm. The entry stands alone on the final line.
15.5 cm
